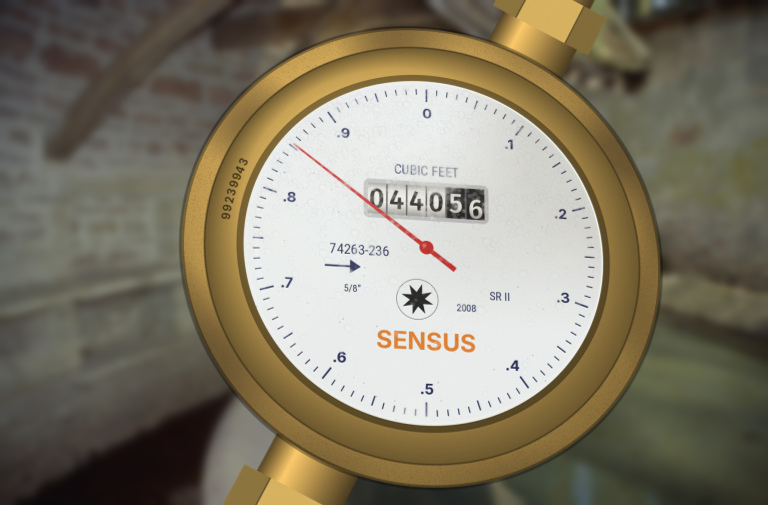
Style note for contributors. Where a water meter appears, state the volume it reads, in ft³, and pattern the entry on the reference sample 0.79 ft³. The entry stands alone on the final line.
44055.85 ft³
